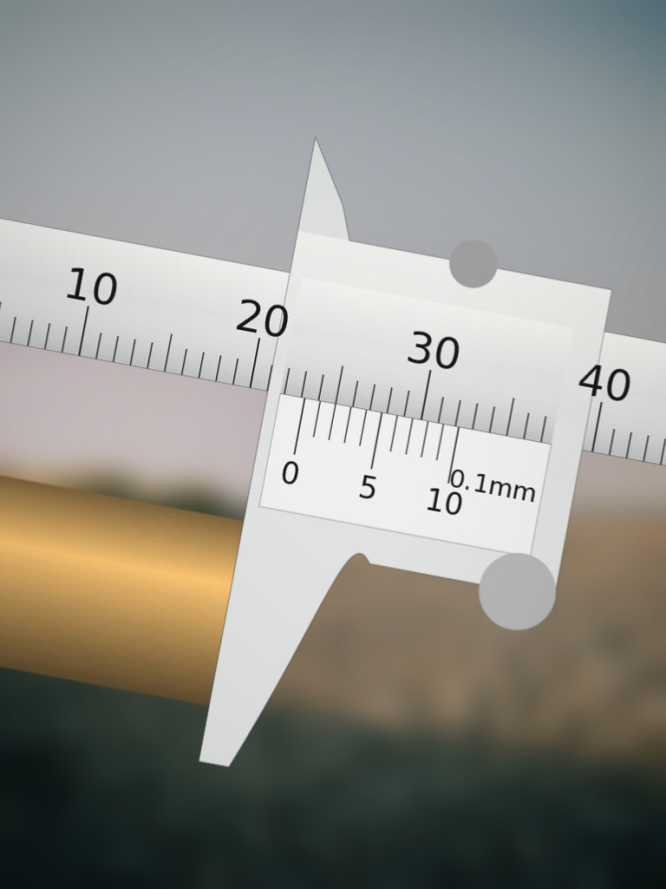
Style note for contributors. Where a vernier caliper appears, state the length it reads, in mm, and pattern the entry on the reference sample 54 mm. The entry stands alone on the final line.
23.2 mm
